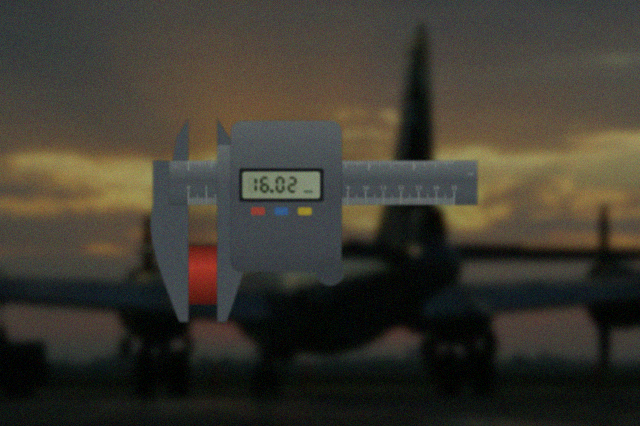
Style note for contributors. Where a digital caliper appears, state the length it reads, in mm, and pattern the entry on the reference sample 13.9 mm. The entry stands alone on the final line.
16.02 mm
